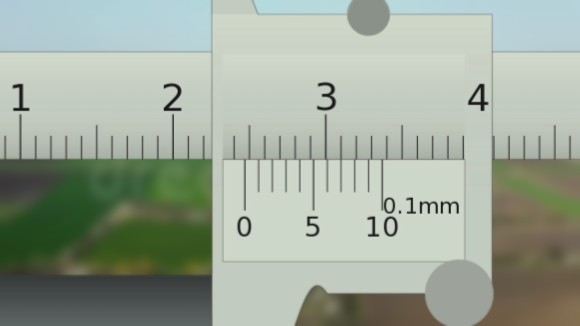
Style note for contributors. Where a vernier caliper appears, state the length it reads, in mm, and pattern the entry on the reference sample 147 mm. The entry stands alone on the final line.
24.7 mm
